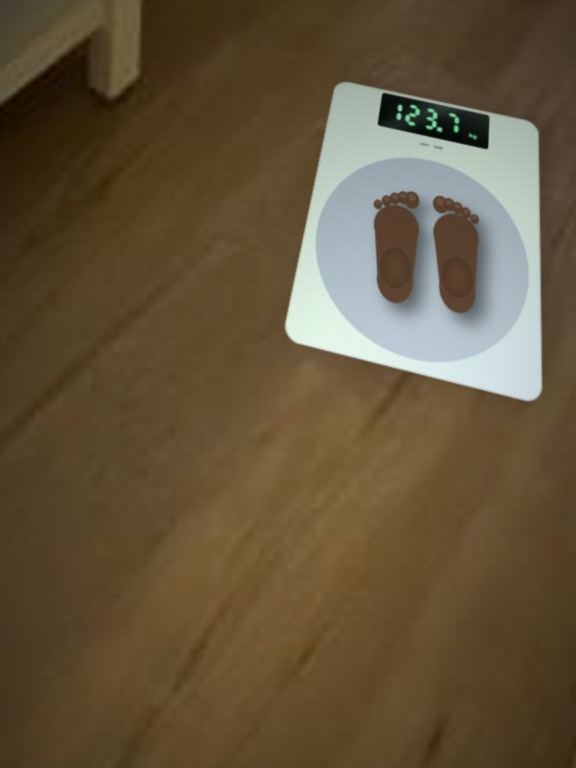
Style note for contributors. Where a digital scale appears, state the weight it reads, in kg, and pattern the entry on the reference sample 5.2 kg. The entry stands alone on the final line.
123.7 kg
